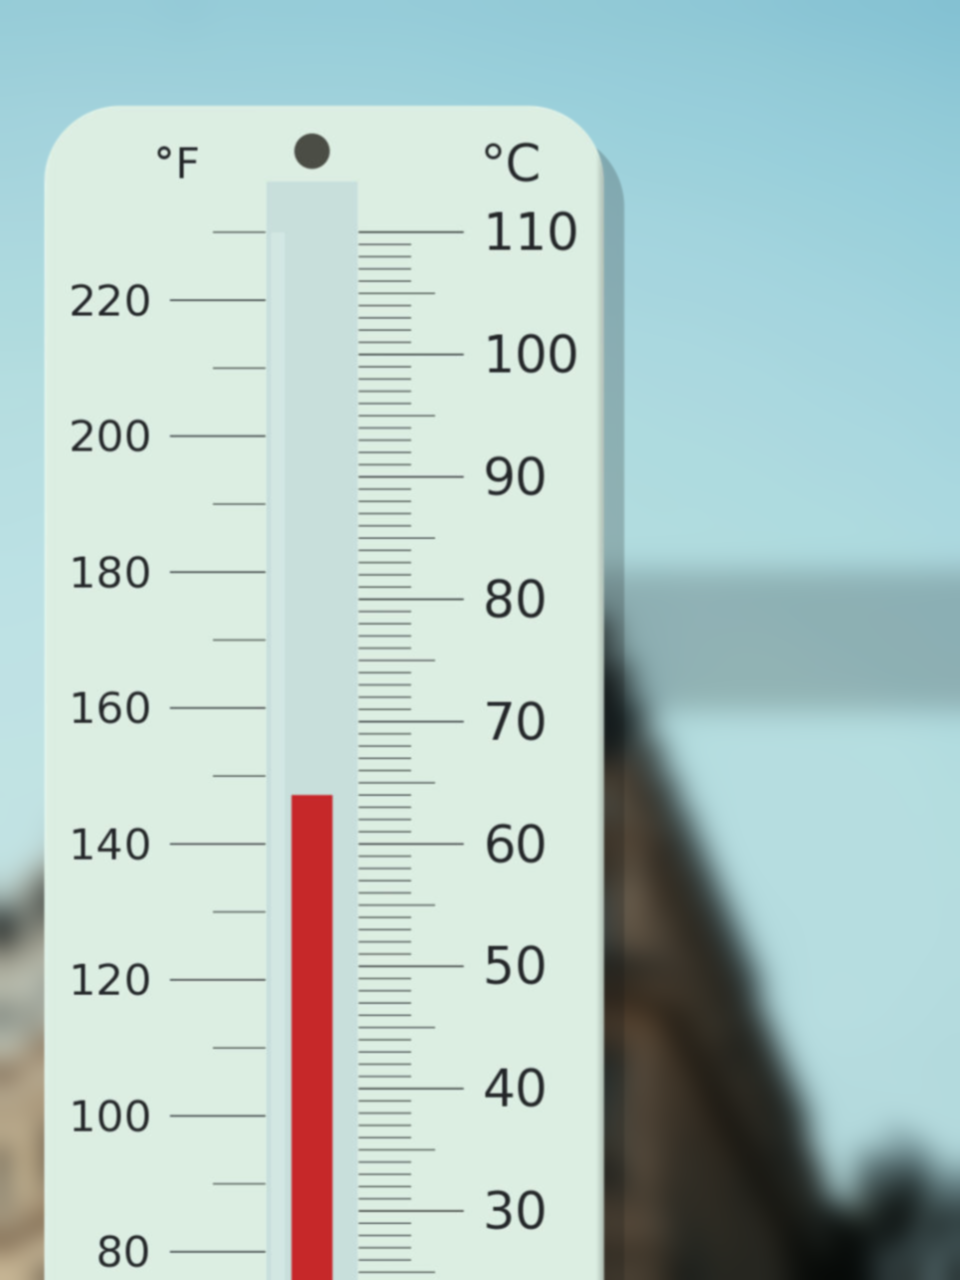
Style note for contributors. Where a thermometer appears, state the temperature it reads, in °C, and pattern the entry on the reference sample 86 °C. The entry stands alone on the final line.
64 °C
